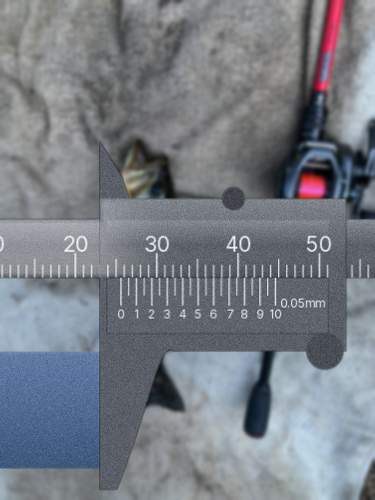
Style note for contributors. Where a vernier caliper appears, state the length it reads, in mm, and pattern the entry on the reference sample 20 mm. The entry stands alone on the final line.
25.6 mm
